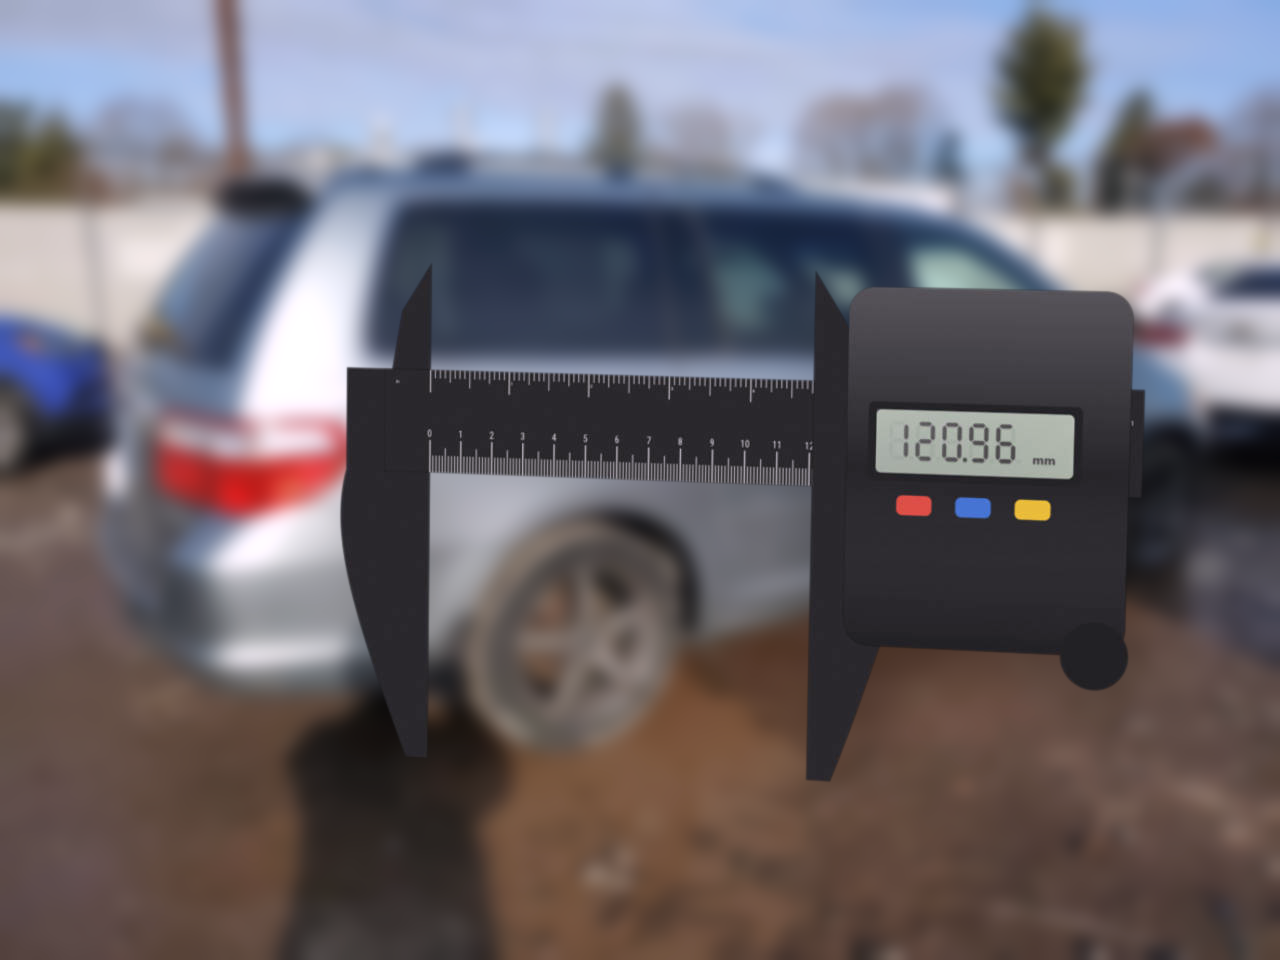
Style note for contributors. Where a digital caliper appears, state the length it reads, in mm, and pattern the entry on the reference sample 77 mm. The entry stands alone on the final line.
120.96 mm
